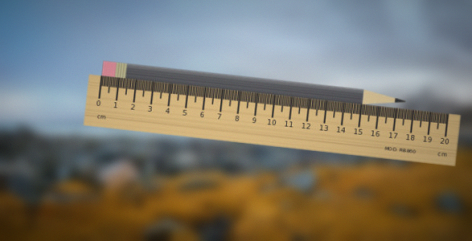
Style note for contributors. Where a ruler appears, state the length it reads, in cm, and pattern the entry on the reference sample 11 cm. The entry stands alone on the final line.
17.5 cm
